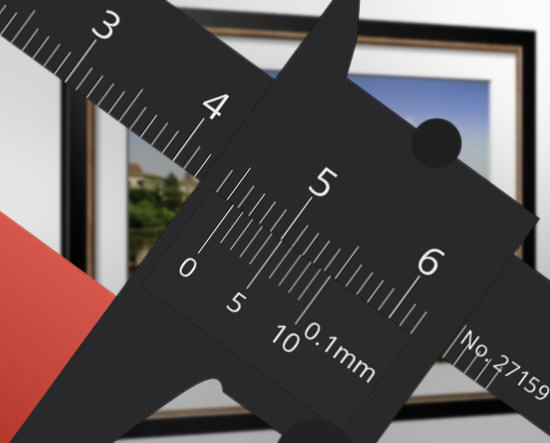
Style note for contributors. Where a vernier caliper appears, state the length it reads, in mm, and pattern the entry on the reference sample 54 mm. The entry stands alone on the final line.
45.6 mm
